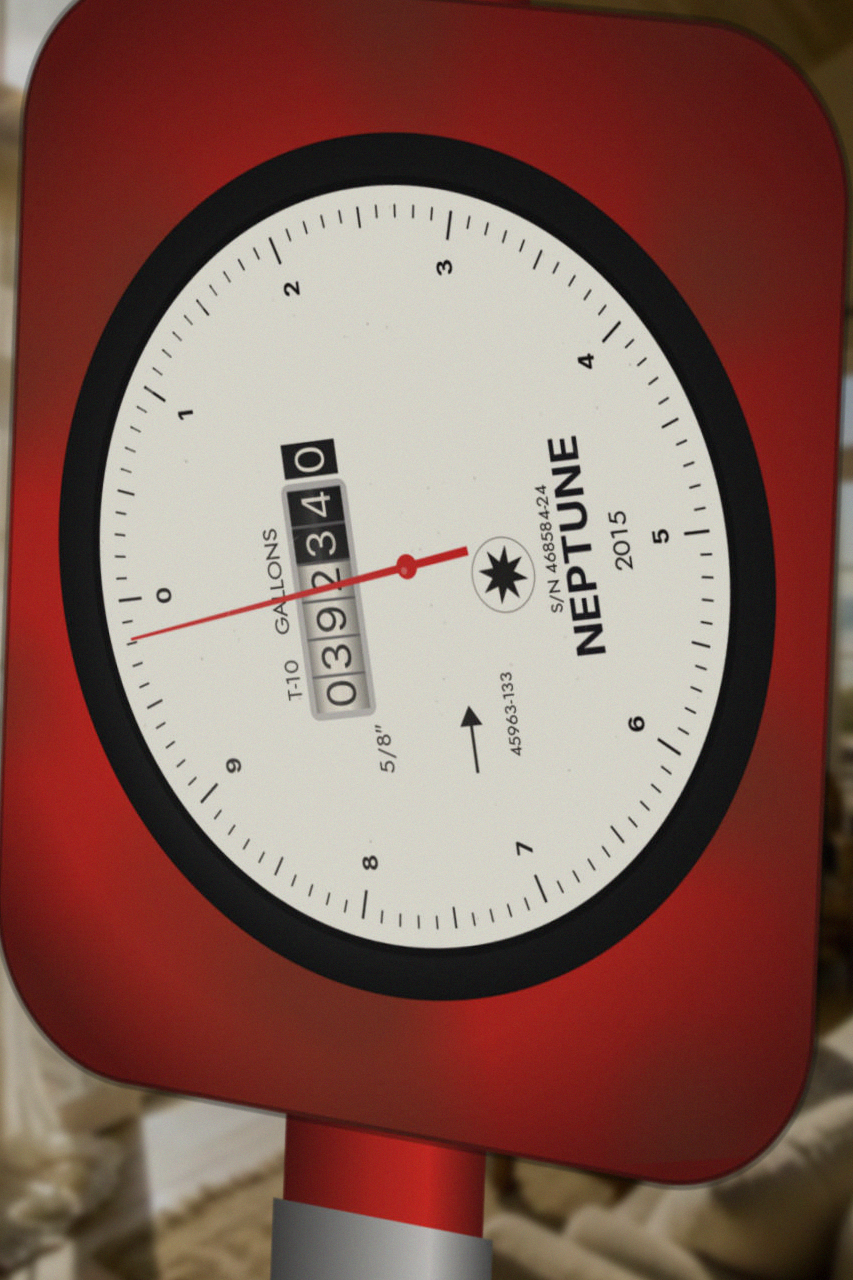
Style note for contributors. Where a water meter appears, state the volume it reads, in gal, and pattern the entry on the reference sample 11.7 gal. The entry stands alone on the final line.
392339.8 gal
